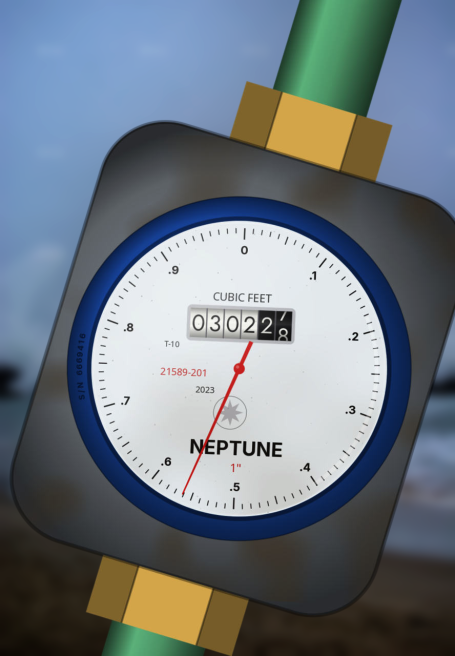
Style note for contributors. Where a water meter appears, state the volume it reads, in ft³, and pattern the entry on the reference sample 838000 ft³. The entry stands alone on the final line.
30227.56 ft³
